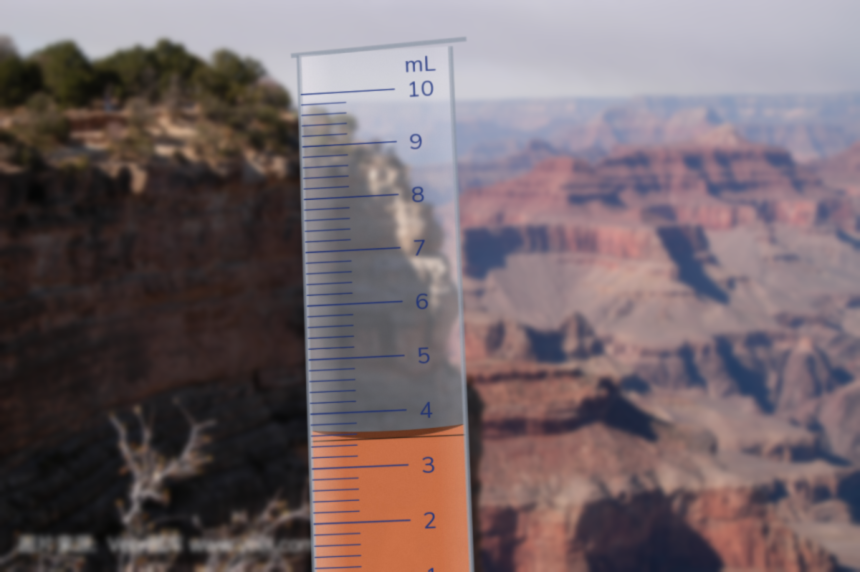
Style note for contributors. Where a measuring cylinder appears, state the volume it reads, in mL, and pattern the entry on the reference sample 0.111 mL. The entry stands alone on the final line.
3.5 mL
